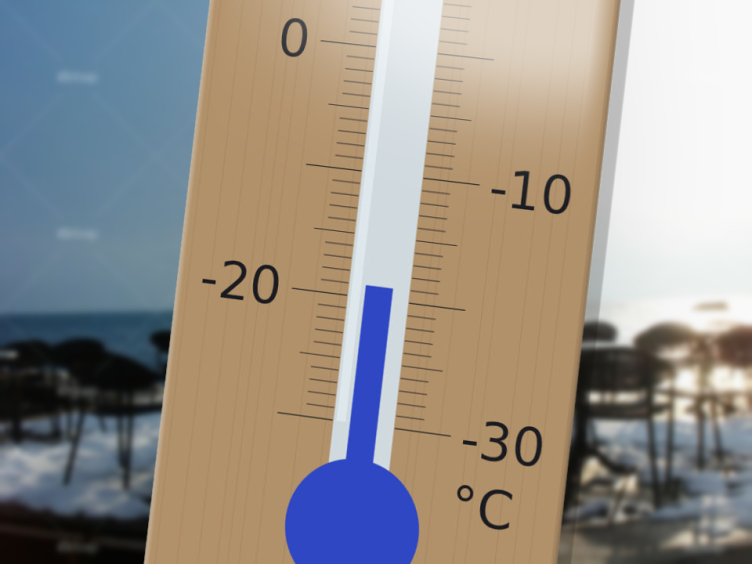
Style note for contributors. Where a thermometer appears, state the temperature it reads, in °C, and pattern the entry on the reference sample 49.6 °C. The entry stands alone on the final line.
-19 °C
